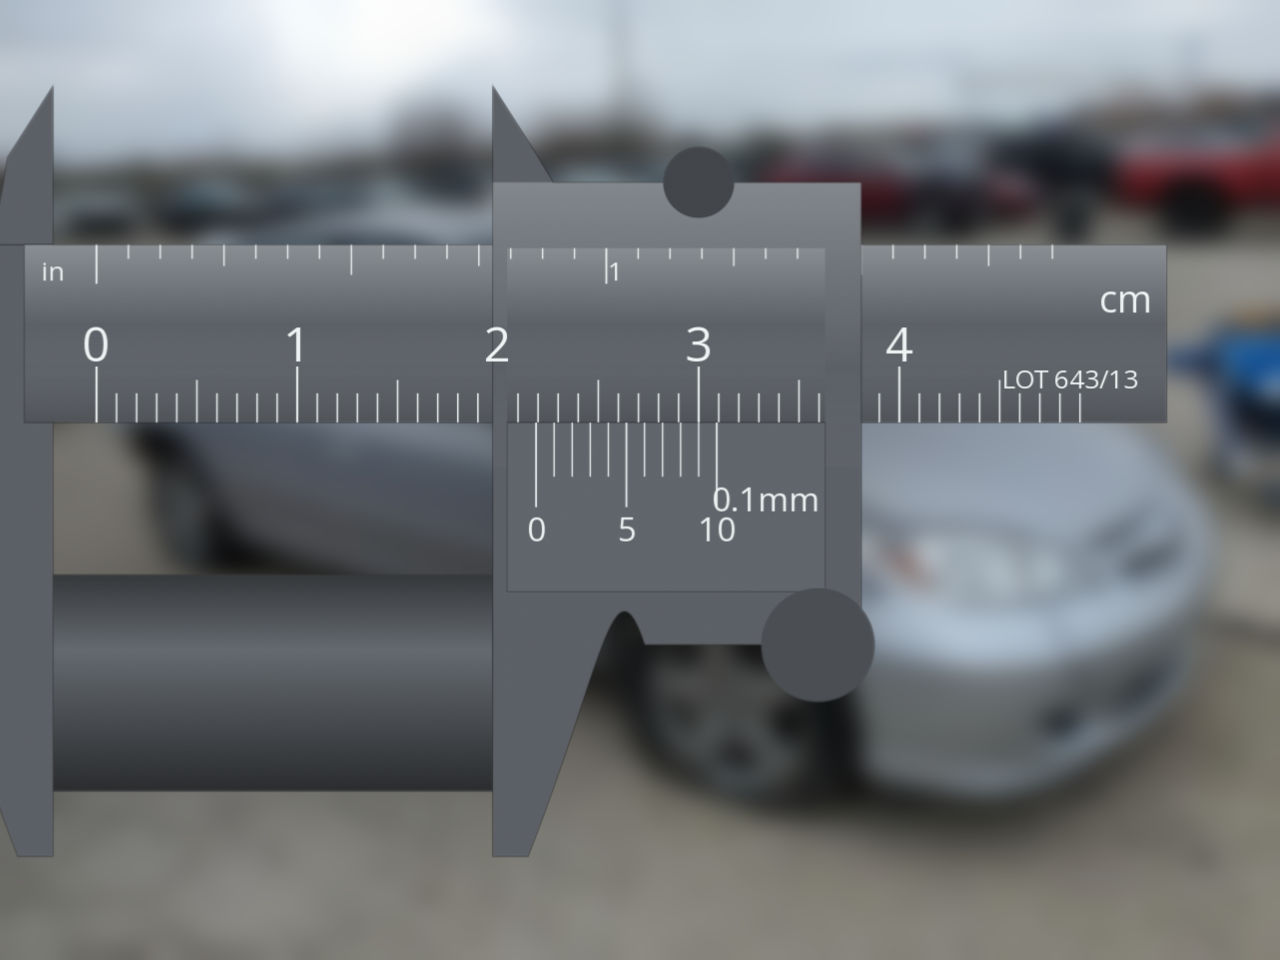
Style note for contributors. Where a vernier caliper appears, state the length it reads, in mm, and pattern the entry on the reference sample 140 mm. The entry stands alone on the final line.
21.9 mm
